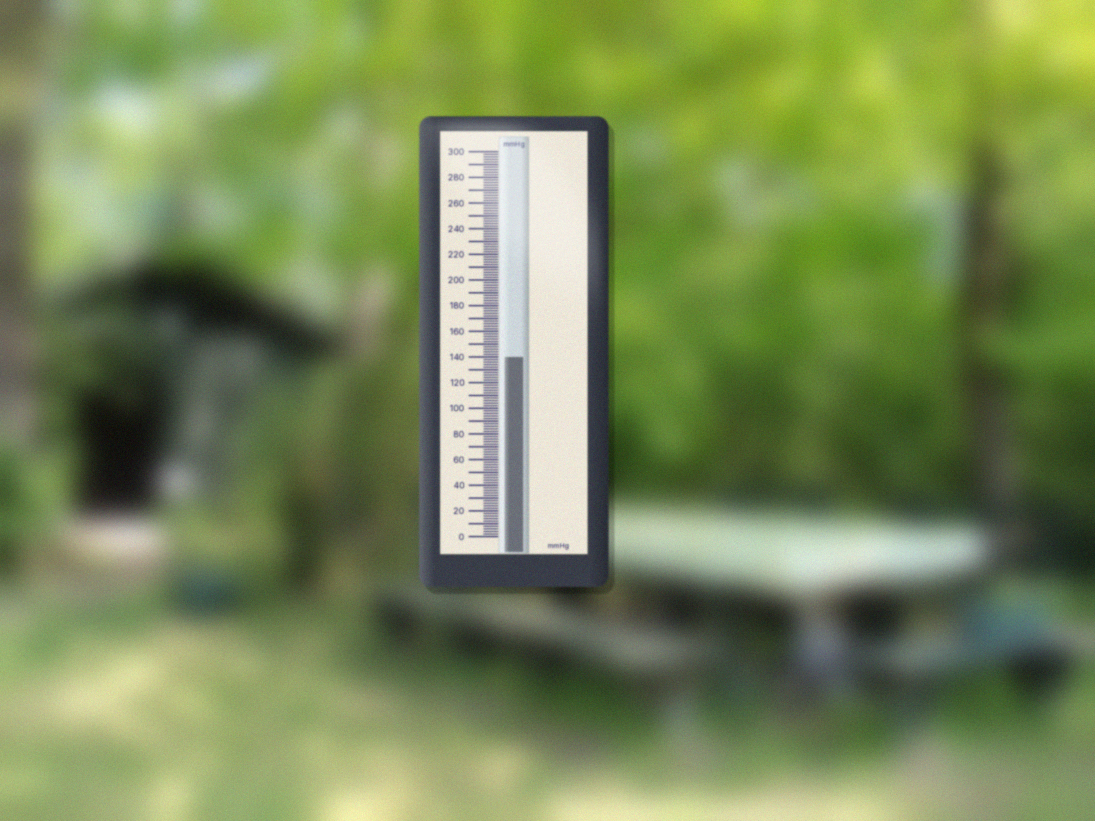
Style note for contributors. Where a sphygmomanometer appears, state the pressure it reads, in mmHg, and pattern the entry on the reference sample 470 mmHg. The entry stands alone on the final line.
140 mmHg
